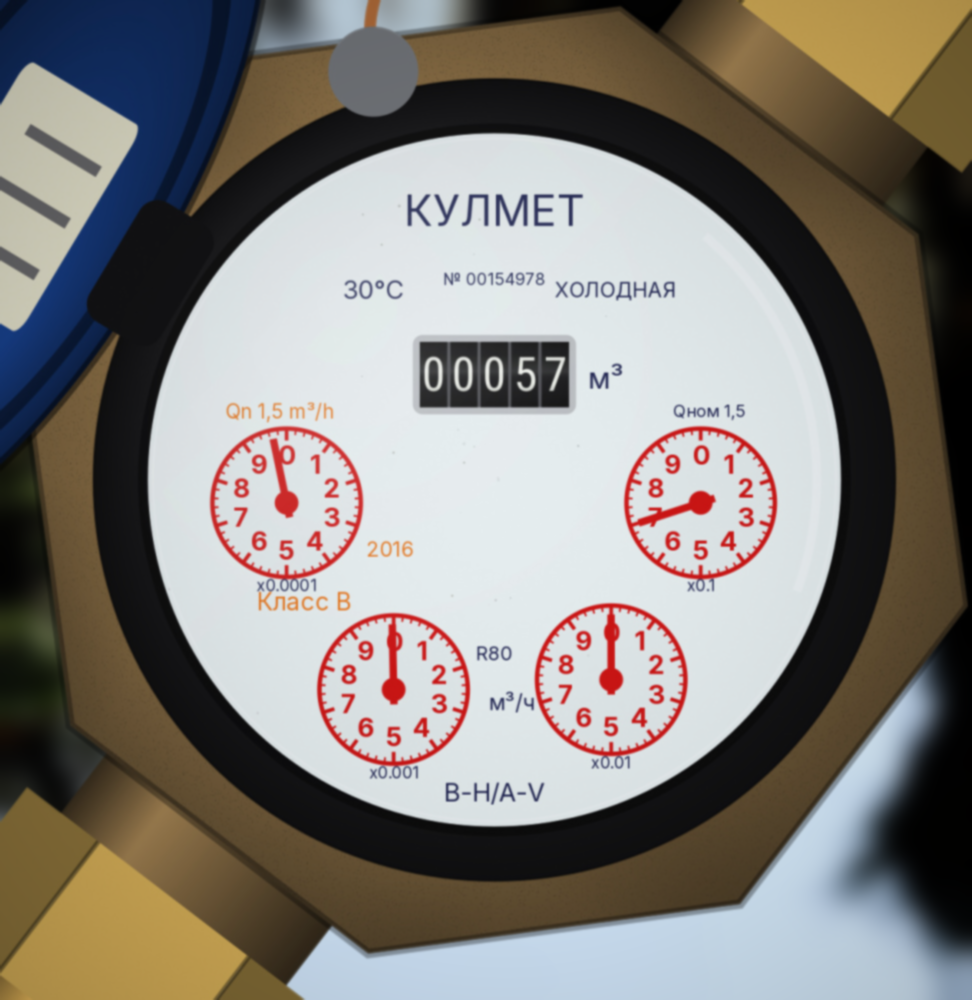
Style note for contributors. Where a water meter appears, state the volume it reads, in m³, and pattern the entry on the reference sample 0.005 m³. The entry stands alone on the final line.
57.6999 m³
